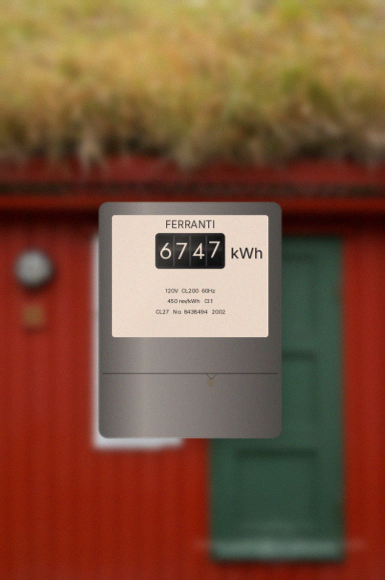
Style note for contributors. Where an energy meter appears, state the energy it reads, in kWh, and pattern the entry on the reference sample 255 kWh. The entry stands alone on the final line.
6747 kWh
